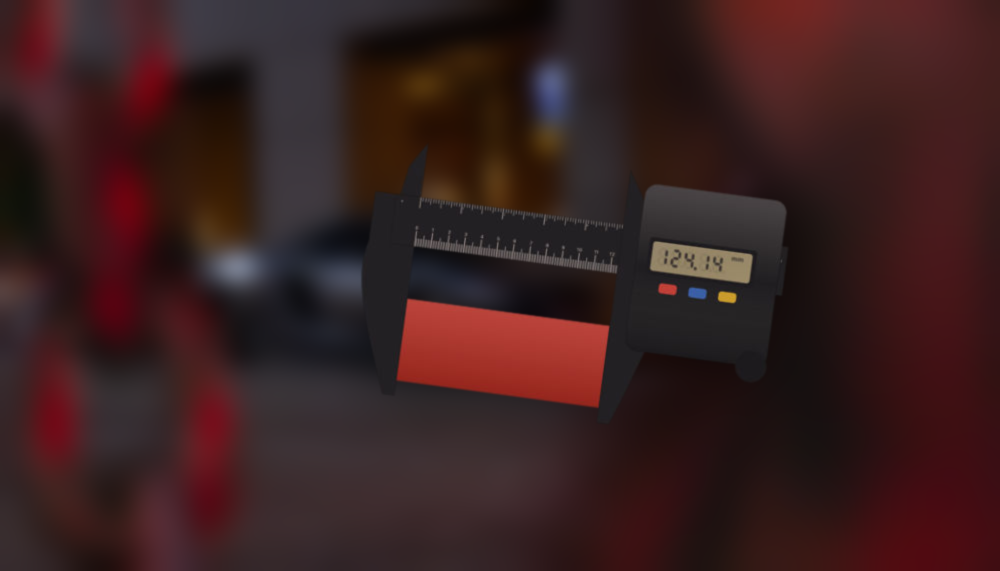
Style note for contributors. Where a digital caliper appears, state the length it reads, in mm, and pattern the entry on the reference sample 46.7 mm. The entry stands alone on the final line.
124.14 mm
